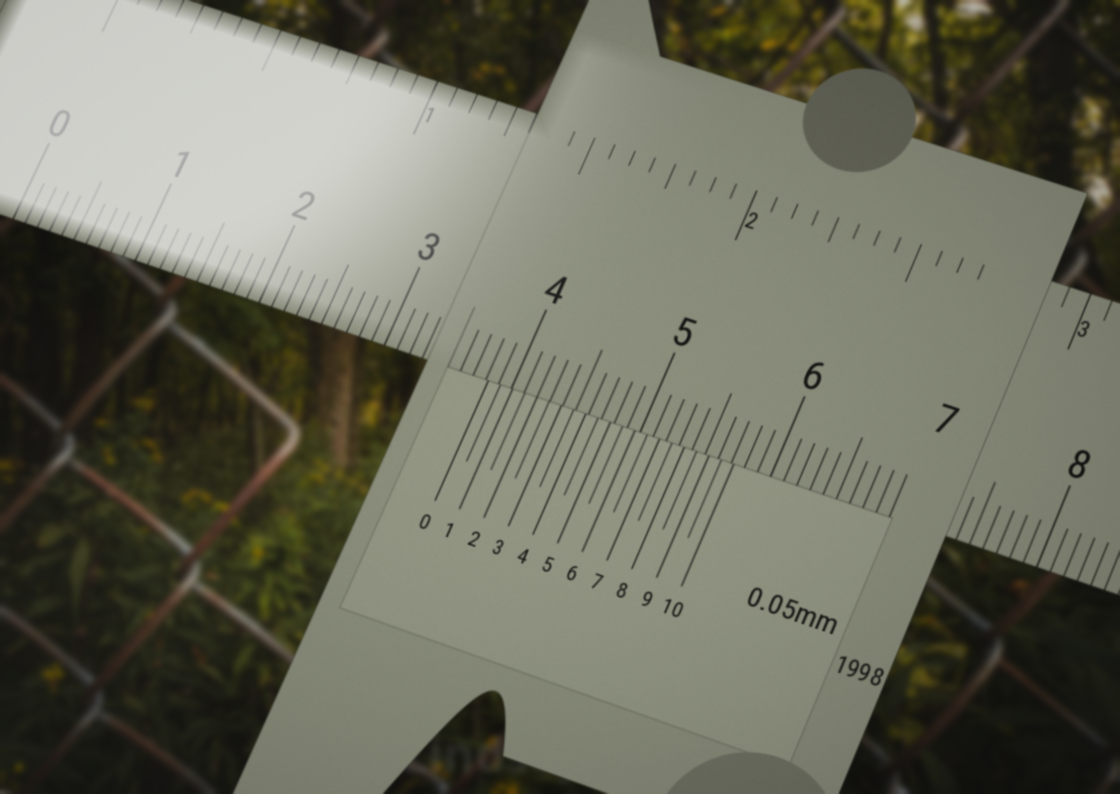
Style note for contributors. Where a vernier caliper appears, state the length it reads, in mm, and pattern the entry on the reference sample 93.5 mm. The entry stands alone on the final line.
38.2 mm
